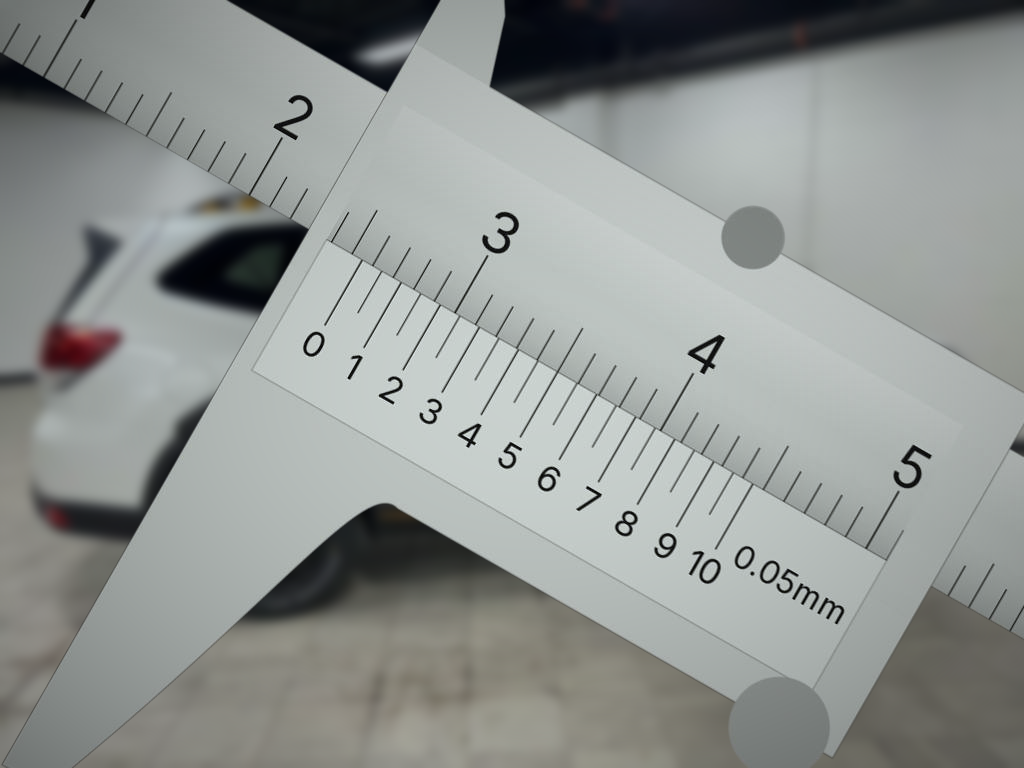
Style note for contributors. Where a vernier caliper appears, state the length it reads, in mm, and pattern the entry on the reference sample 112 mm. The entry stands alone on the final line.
25.50 mm
